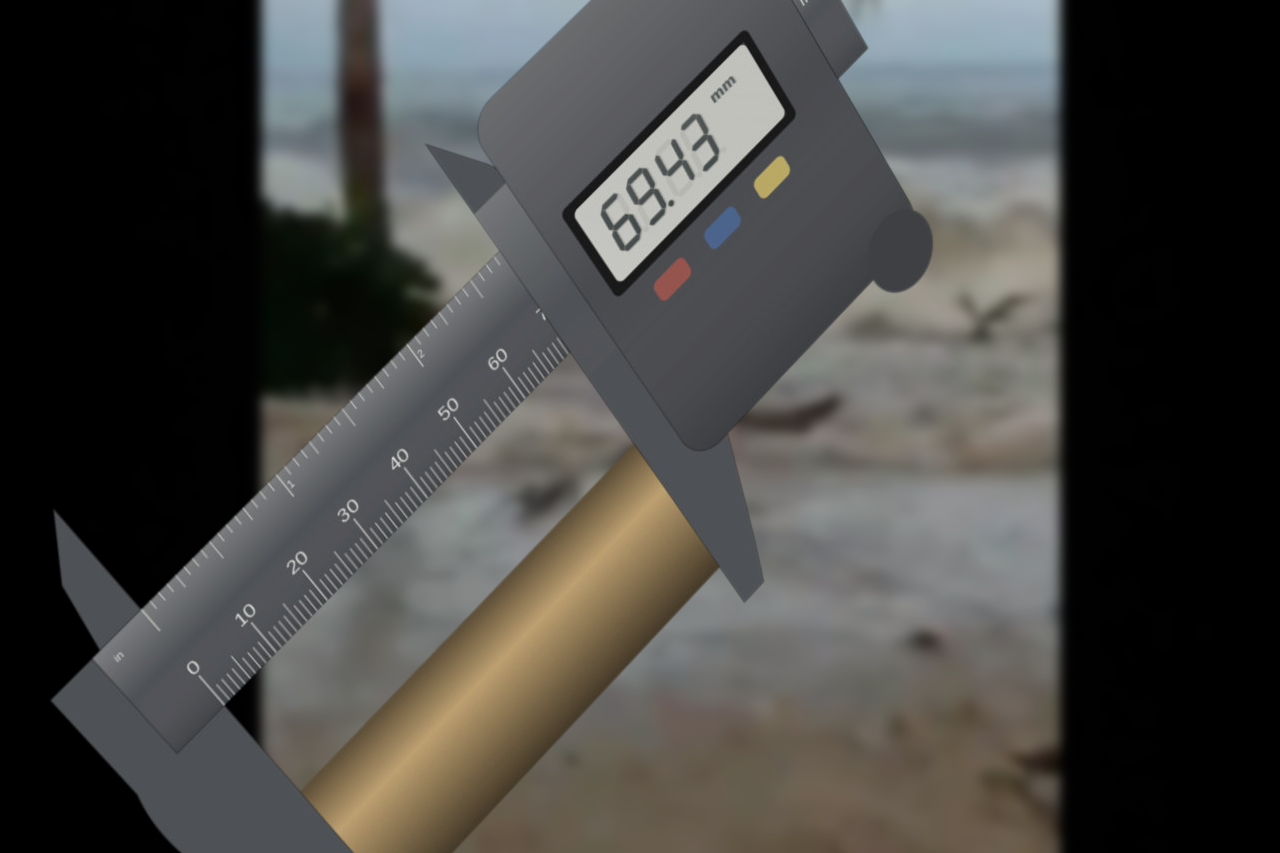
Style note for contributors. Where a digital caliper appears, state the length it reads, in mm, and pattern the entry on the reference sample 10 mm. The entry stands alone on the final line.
69.43 mm
